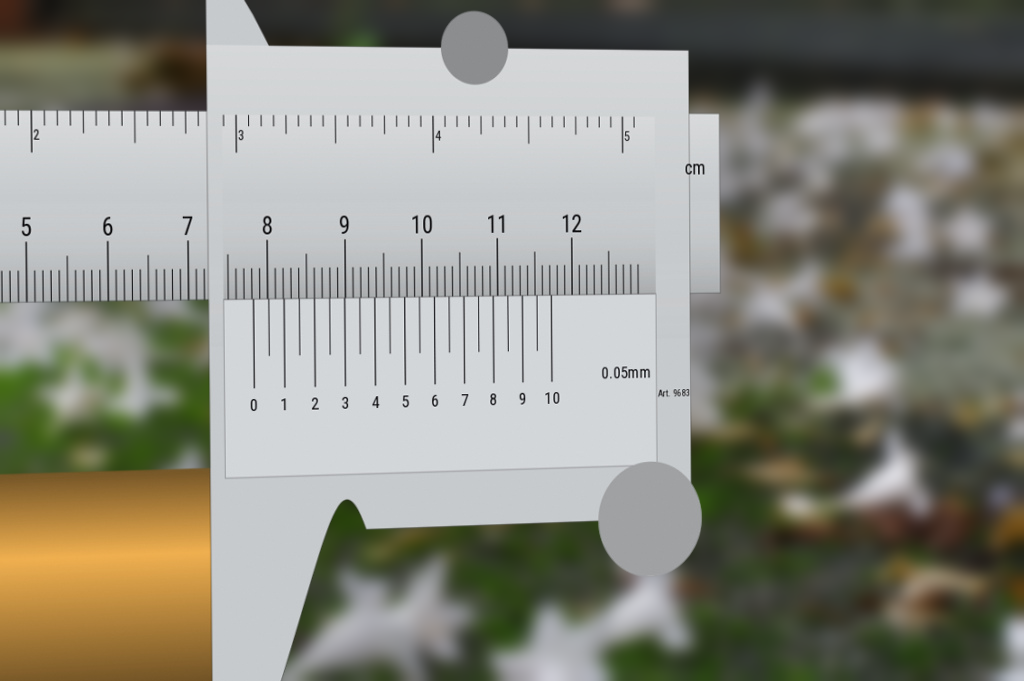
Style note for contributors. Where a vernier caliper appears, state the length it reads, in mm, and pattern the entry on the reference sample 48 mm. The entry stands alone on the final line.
78.2 mm
